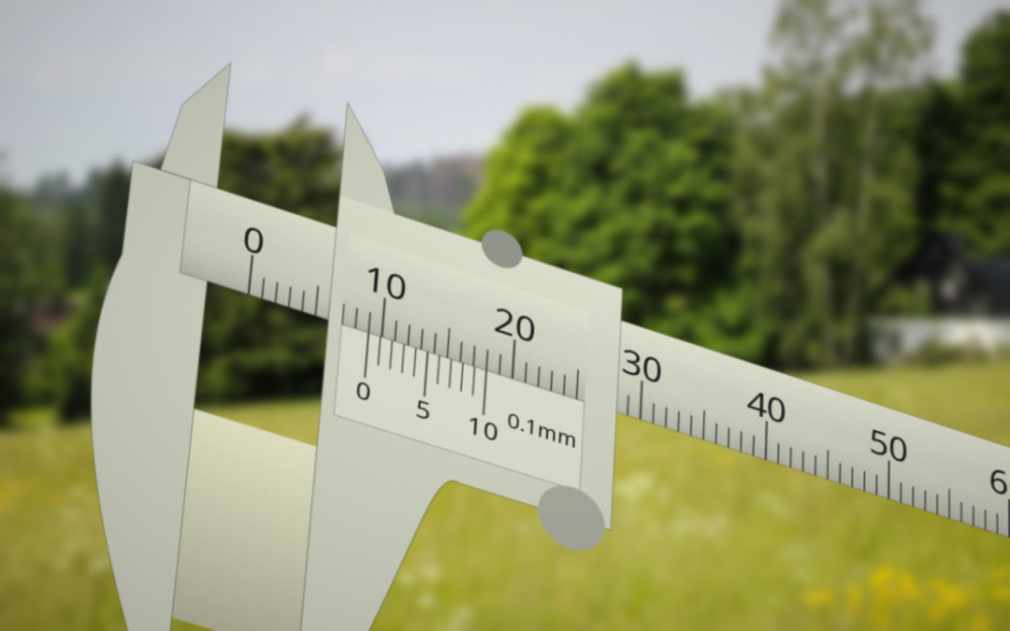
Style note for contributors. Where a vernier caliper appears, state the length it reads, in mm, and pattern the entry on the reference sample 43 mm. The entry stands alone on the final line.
9.0 mm
